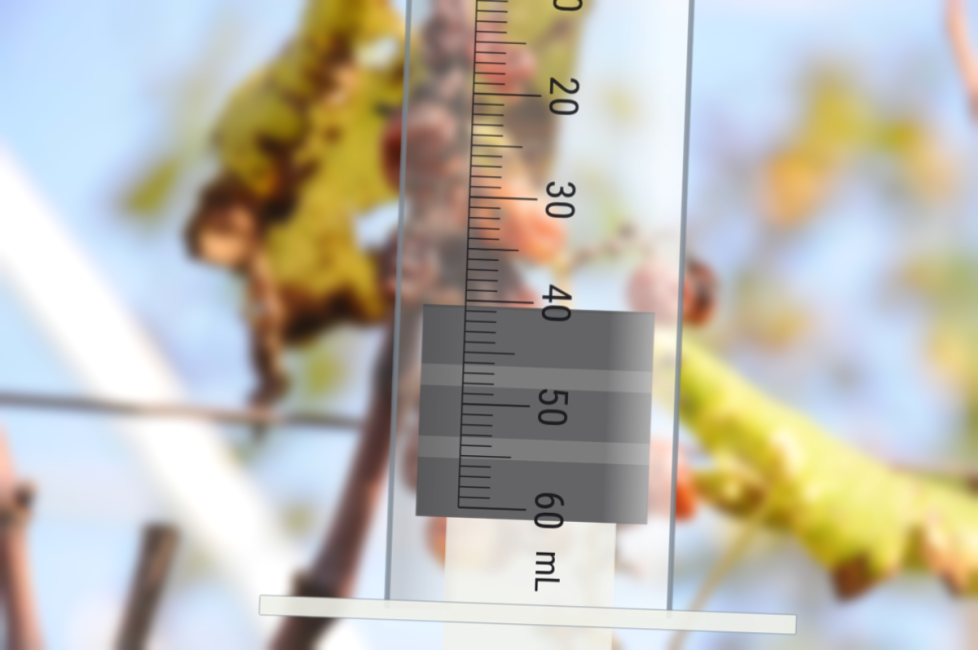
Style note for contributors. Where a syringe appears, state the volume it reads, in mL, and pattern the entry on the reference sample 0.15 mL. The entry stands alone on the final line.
40.5 mL
